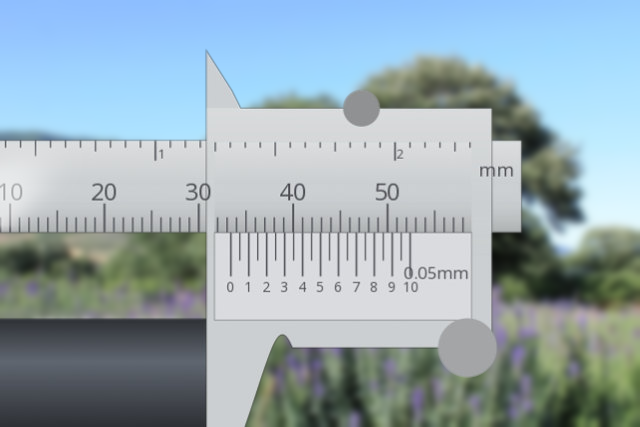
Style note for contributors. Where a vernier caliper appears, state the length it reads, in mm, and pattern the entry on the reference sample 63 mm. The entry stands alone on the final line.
33.4 mm
